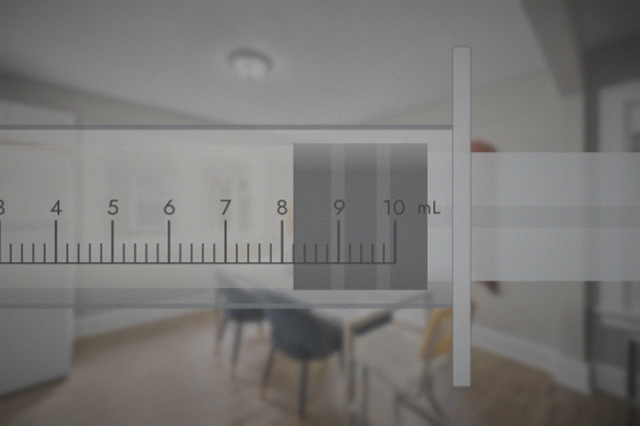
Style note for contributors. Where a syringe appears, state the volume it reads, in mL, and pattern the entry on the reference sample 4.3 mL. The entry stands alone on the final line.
8.2 mL
